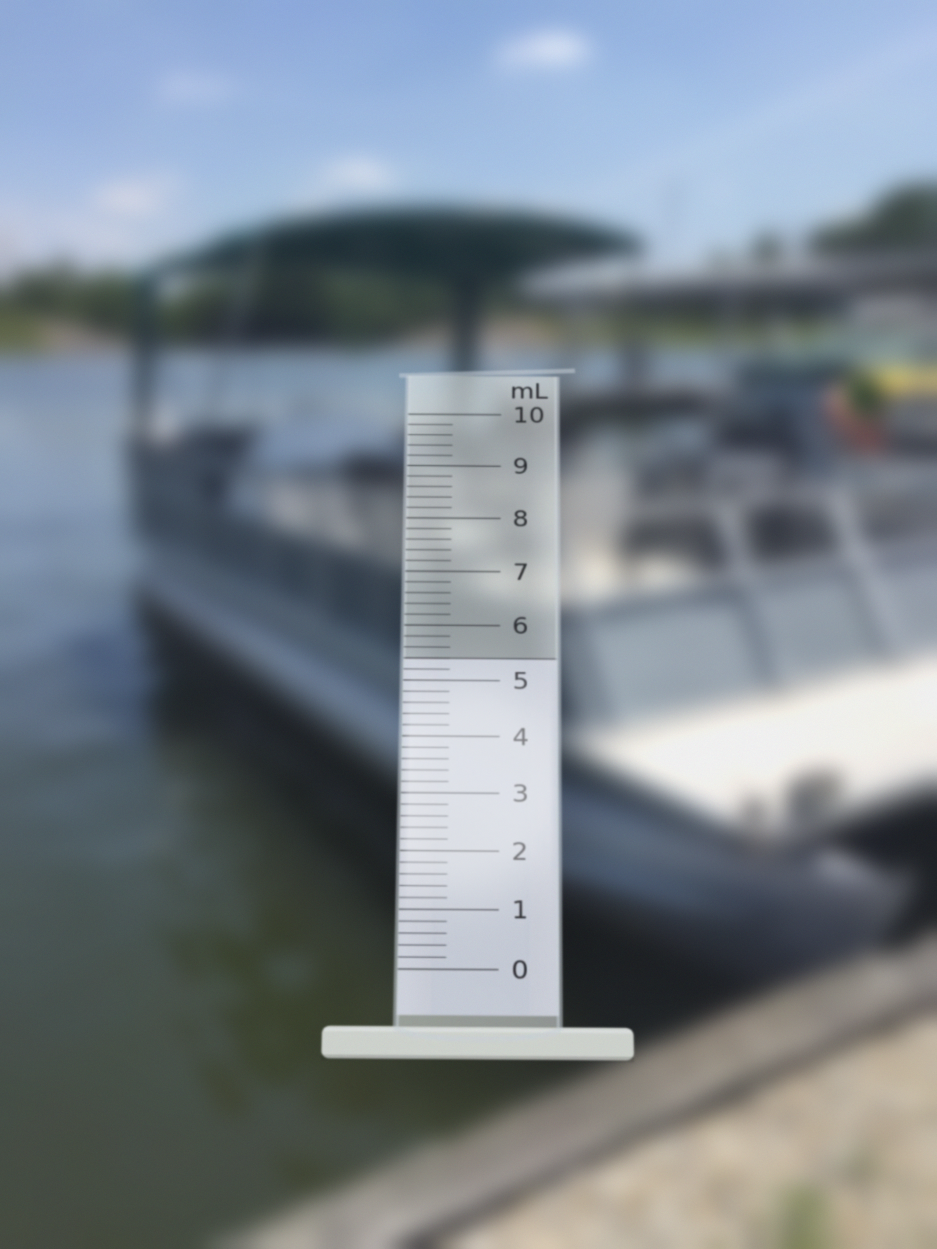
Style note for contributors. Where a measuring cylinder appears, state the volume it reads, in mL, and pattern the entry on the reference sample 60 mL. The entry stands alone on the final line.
5.4 mL
